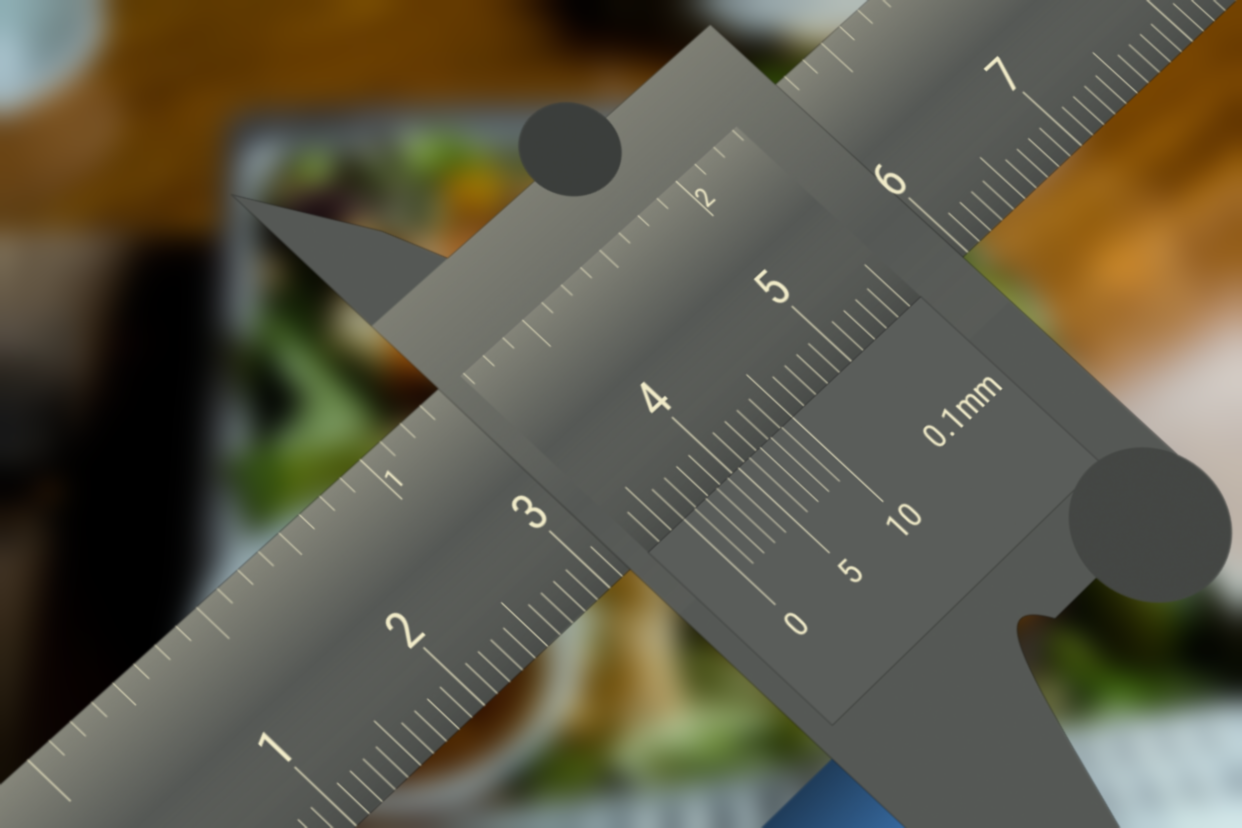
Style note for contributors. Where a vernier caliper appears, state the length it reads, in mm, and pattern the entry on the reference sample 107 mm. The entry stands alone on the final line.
36.0 mm
